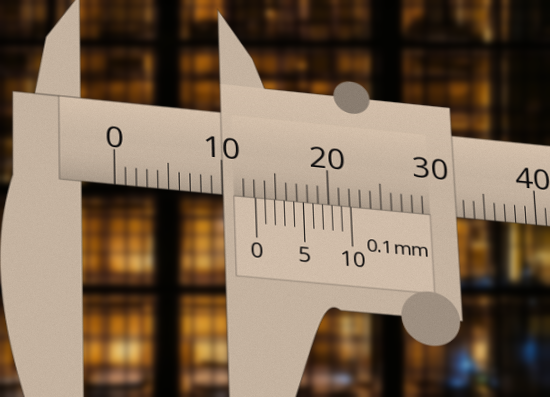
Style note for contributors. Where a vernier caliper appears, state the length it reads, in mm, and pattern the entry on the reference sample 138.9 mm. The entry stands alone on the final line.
13.1 mm
